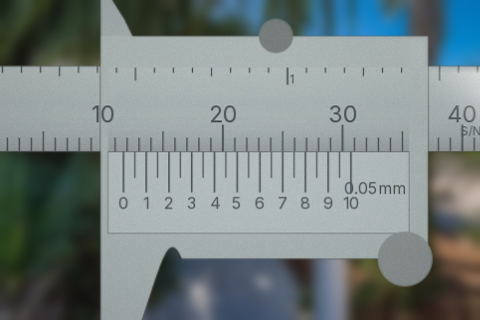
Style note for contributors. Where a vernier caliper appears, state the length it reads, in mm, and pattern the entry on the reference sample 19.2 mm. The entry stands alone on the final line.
11.7 mm
